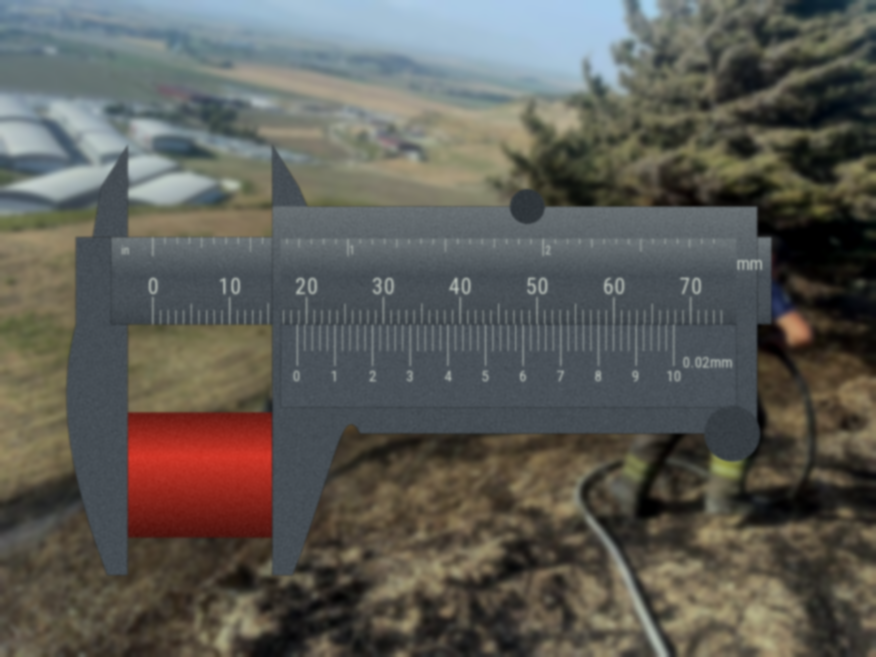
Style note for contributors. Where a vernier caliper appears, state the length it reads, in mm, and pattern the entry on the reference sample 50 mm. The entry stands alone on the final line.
18.8 mm
